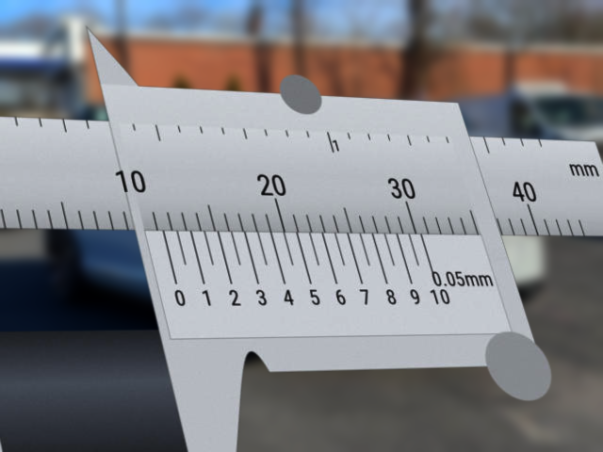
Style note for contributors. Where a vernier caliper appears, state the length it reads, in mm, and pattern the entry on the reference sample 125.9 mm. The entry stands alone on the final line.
11.4 mm
